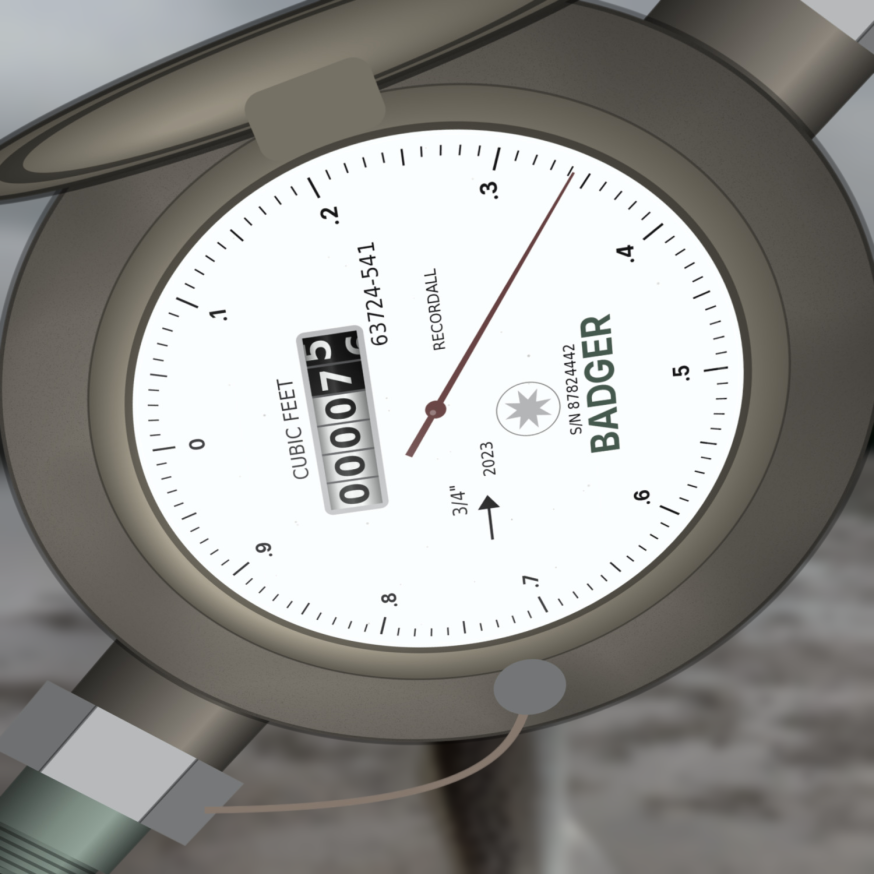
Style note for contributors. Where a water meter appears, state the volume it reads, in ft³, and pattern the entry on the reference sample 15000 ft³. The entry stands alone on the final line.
75.34 ft³
